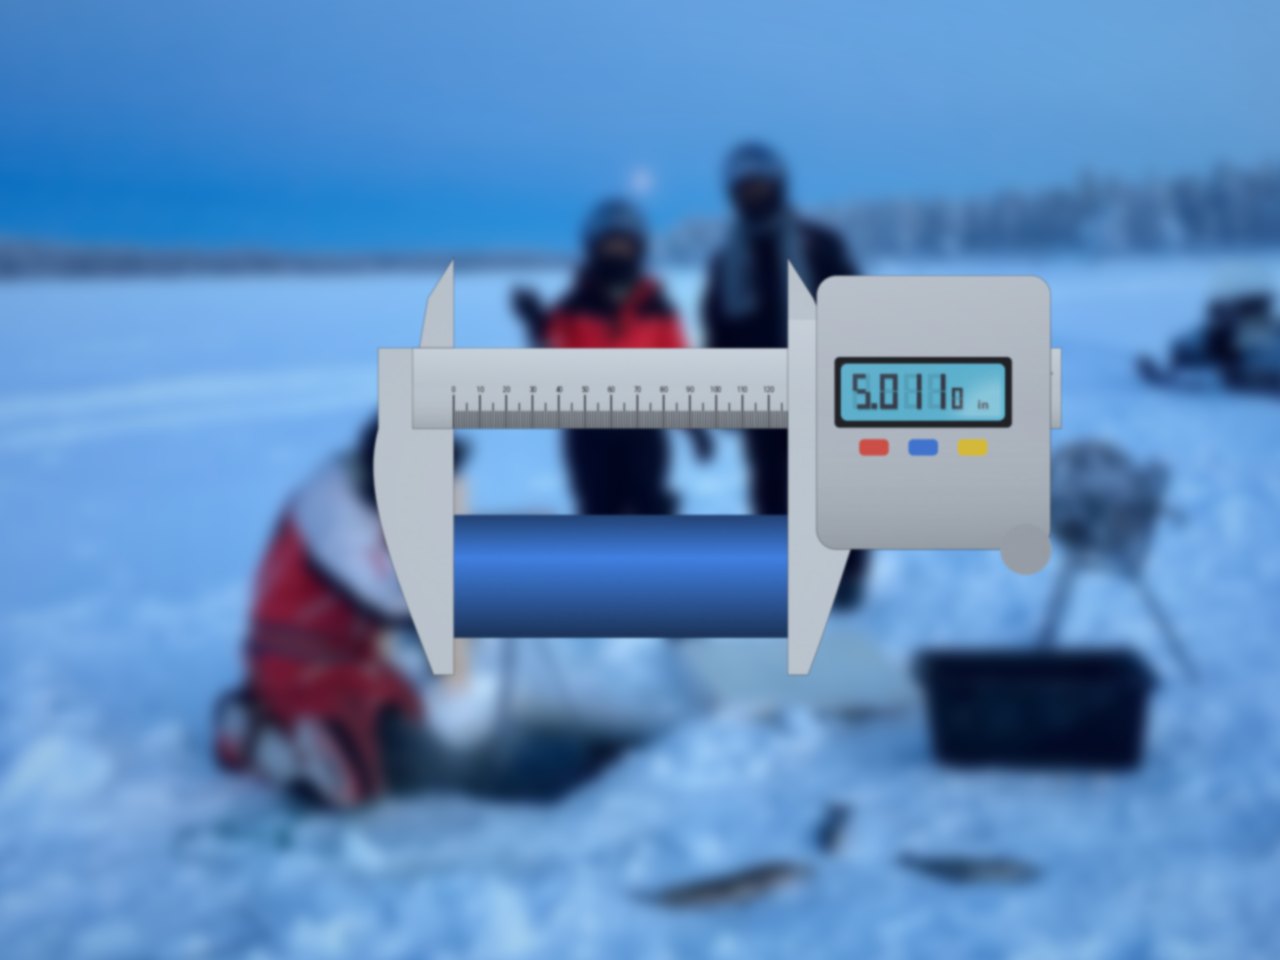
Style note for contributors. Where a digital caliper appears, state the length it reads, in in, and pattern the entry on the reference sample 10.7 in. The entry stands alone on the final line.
5.0110 in
